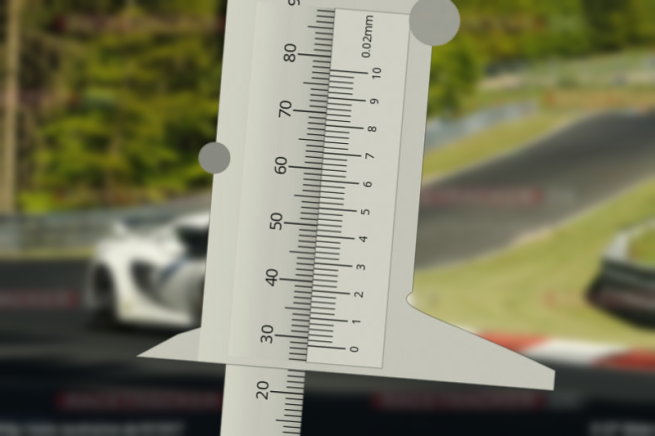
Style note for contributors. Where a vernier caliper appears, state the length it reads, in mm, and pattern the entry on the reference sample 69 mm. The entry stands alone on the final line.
28.6 mm
